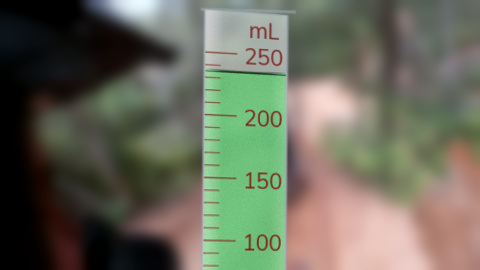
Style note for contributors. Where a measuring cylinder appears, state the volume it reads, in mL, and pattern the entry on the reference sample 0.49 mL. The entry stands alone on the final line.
235 mL
